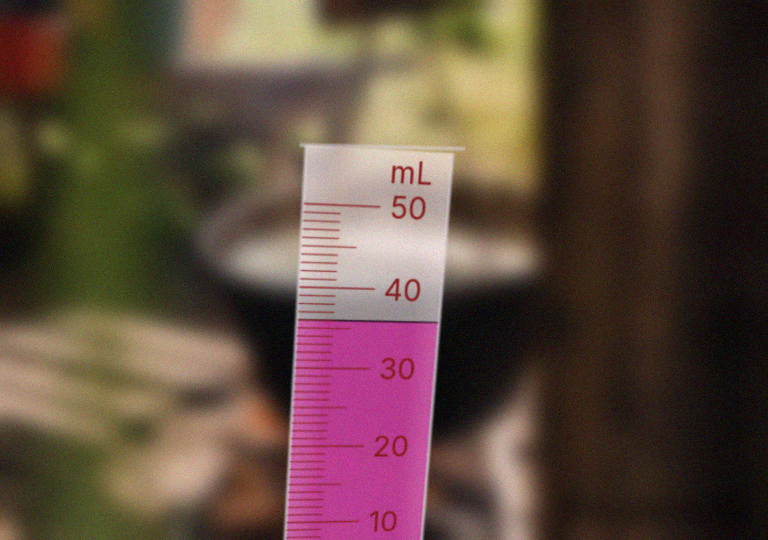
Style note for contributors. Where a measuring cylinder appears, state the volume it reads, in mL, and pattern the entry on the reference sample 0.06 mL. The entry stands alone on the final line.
36 mL
